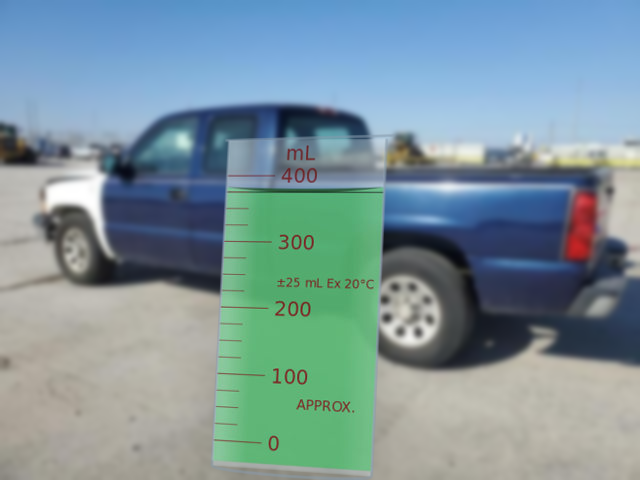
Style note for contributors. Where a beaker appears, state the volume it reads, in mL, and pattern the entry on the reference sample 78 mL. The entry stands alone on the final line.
375 mL
